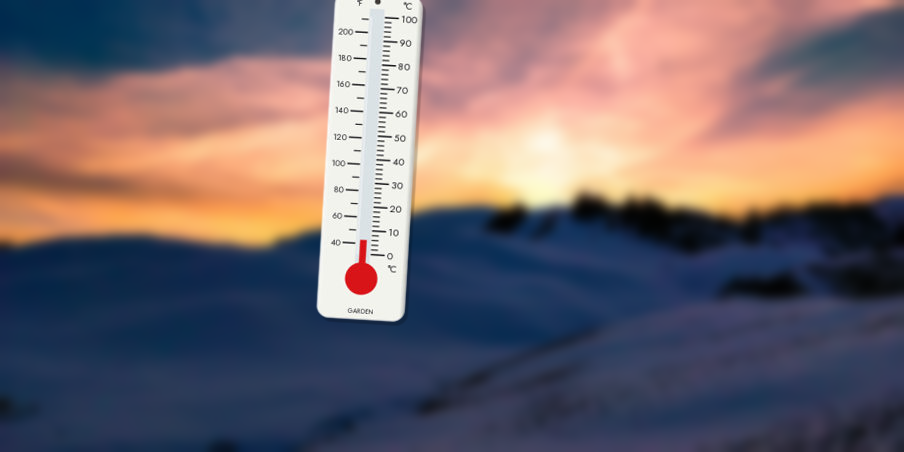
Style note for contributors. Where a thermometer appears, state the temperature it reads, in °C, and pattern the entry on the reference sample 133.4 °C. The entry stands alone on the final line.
6 °C
